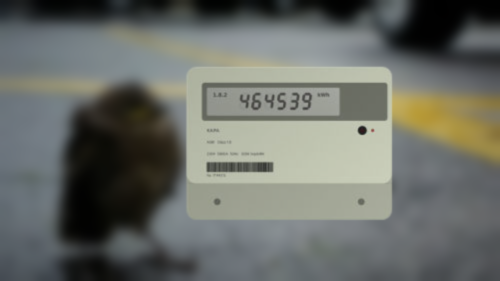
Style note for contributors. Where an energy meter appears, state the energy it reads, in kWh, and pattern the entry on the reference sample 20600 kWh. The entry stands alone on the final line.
464539 kWh
